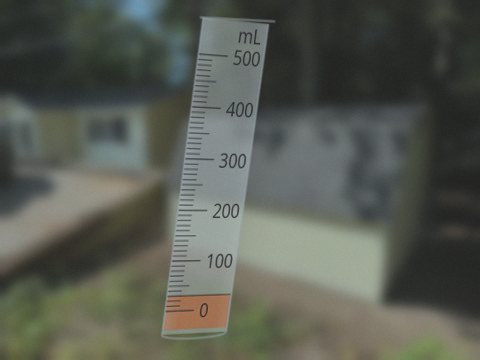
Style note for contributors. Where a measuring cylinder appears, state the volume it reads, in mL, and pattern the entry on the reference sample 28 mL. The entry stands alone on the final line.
30 mL
